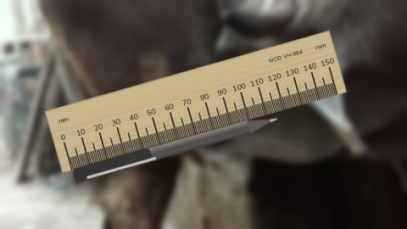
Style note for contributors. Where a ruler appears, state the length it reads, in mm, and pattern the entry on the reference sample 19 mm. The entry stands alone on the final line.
115 mm
